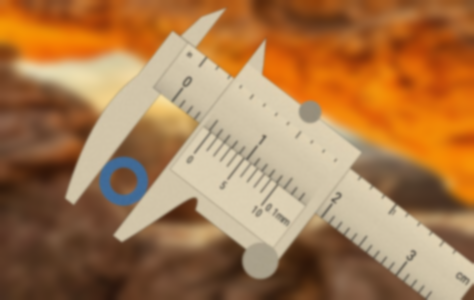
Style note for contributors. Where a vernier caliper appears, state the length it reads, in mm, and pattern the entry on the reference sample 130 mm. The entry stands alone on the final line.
5.2 mm
